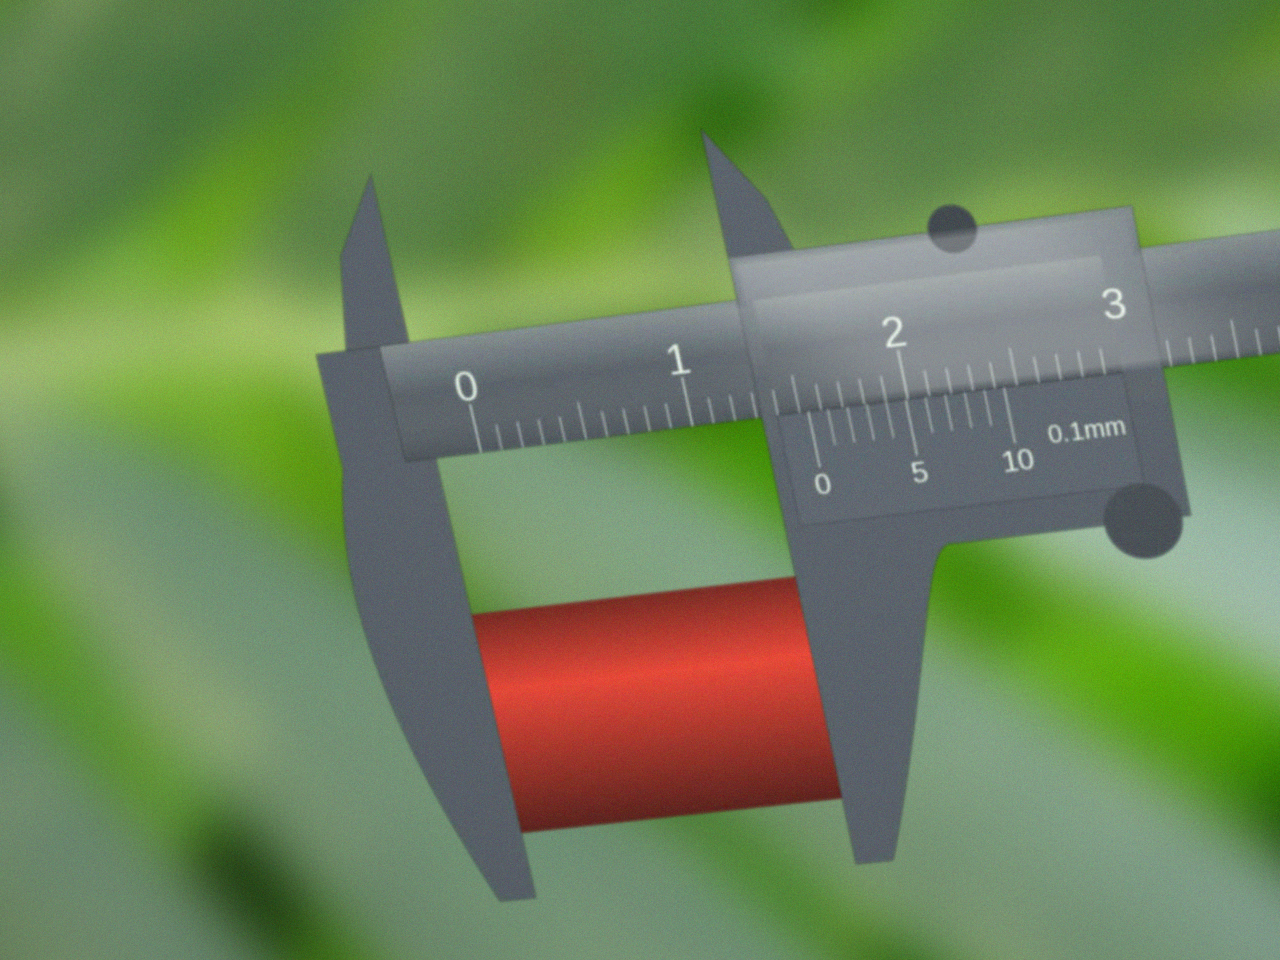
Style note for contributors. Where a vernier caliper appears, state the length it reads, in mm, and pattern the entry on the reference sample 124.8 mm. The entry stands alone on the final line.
15.4 mm
